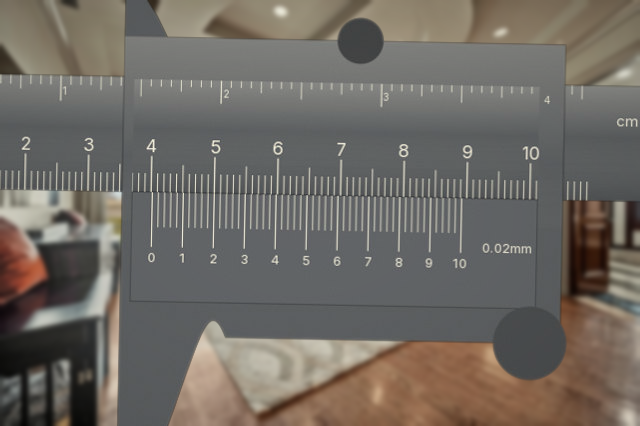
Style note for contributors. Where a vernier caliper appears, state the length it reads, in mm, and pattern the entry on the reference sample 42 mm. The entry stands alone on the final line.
40.2 mm
